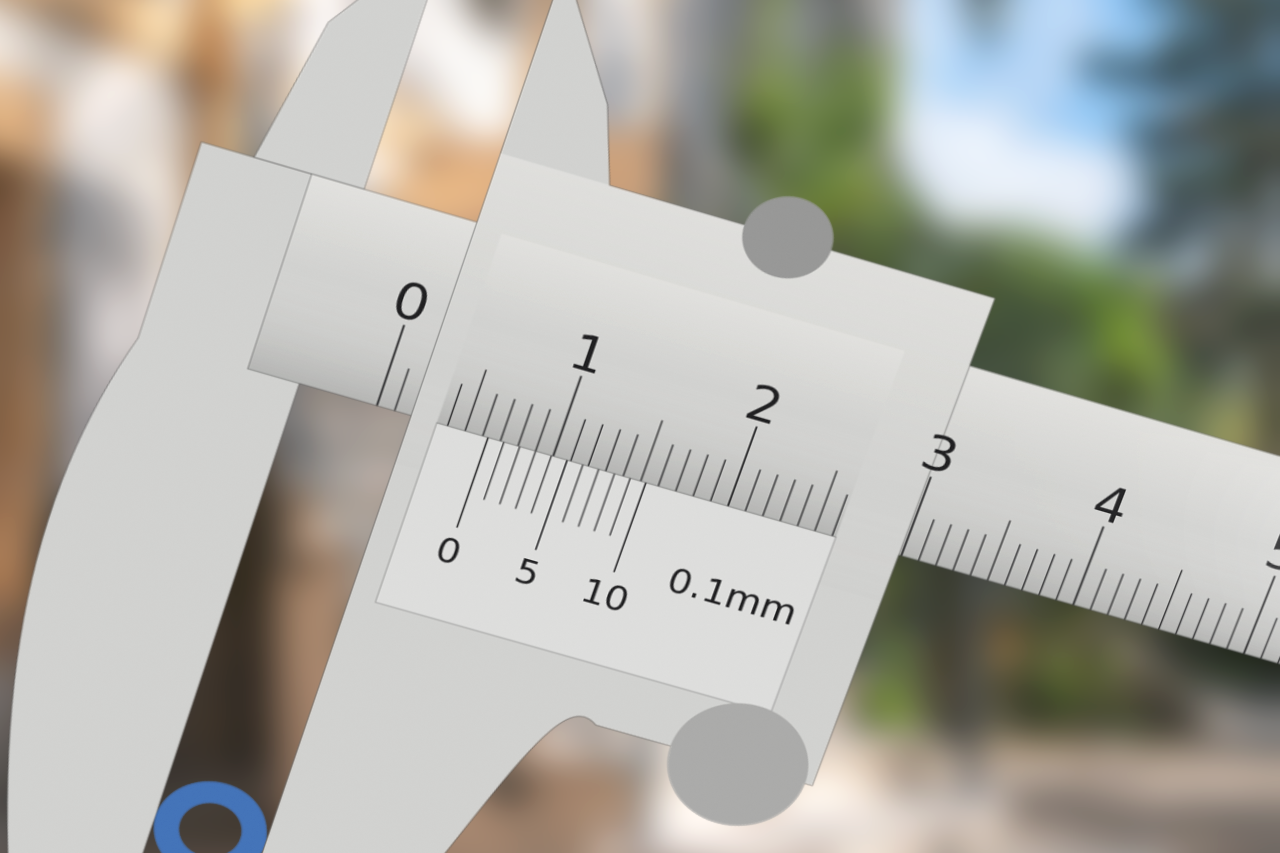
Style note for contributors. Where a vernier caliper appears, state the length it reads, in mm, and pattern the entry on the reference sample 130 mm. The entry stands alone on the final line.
6.3 mm
